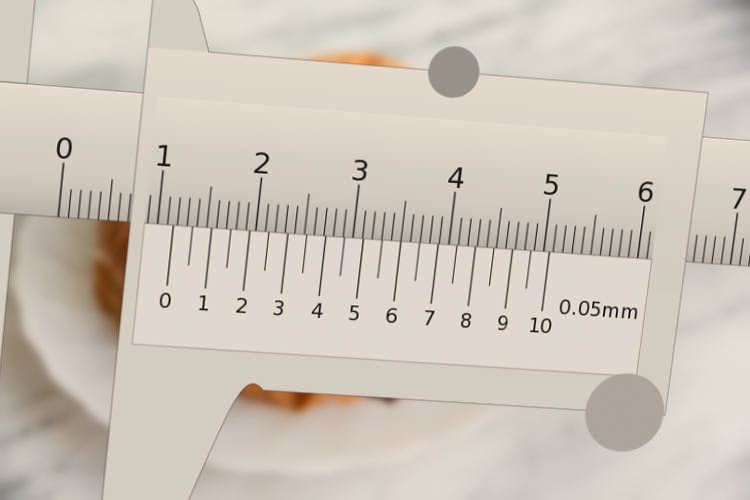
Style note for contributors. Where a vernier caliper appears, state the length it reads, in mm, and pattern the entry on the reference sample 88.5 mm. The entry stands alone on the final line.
11.6 mm
